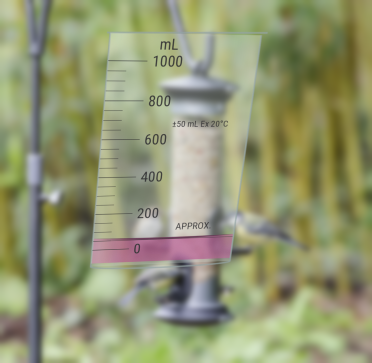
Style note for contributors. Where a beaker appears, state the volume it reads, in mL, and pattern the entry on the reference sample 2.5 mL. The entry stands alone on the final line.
50 mL
